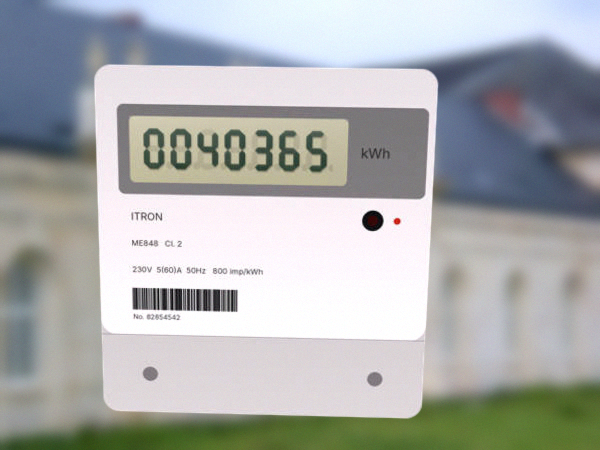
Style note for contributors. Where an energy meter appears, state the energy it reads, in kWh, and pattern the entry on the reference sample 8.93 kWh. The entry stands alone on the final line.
40365 kWh
